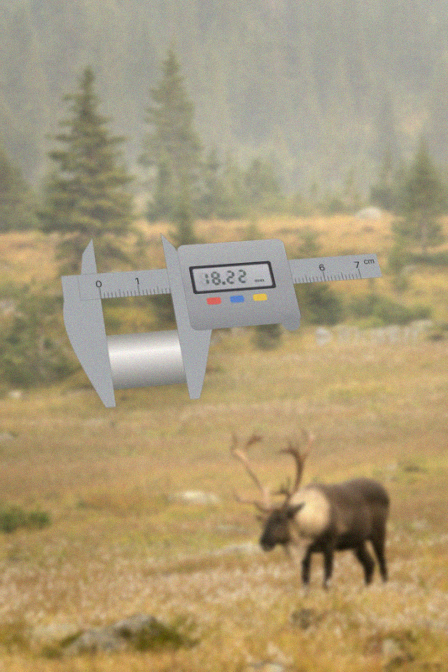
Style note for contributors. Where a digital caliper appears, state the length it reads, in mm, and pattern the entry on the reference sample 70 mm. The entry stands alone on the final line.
18.22 mm
